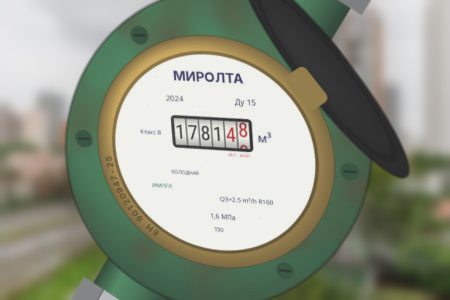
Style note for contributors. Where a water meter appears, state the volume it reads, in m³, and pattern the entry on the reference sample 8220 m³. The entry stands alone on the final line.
1781.48 m³
